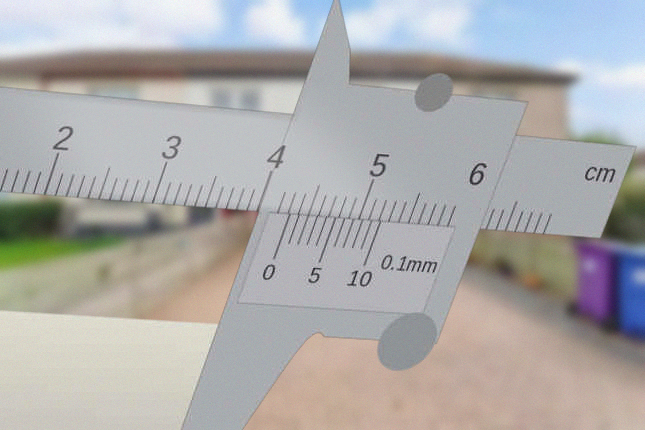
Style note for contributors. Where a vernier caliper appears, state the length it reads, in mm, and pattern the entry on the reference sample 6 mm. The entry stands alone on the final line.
43.2 mm
